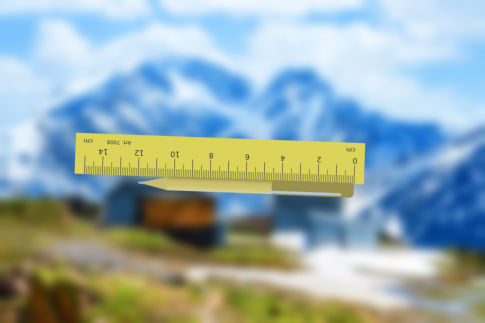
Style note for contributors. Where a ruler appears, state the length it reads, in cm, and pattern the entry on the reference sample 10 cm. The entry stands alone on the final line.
12 cm
